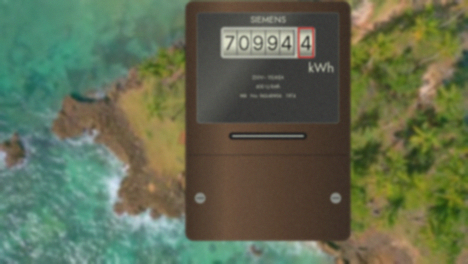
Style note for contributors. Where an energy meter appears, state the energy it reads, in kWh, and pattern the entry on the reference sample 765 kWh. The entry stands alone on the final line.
70994.4 kWh
